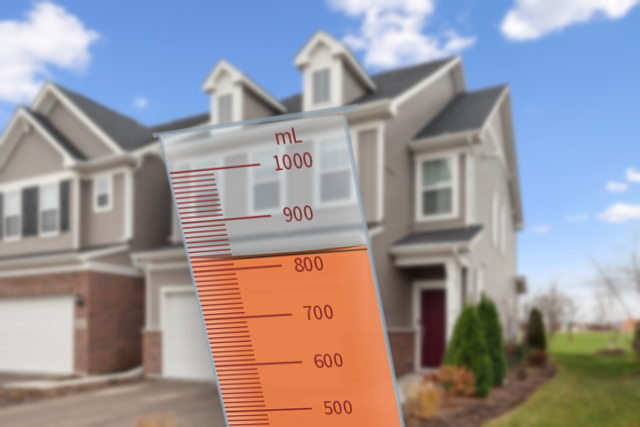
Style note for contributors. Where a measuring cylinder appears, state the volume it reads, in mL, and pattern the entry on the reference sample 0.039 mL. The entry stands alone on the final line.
820 mL
